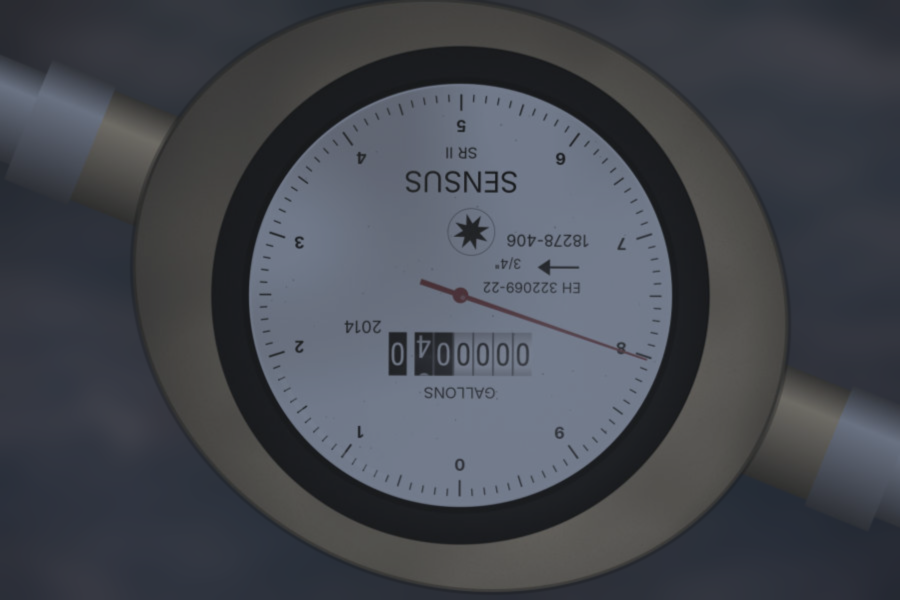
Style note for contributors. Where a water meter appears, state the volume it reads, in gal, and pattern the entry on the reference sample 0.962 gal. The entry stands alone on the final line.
38.0 gal
